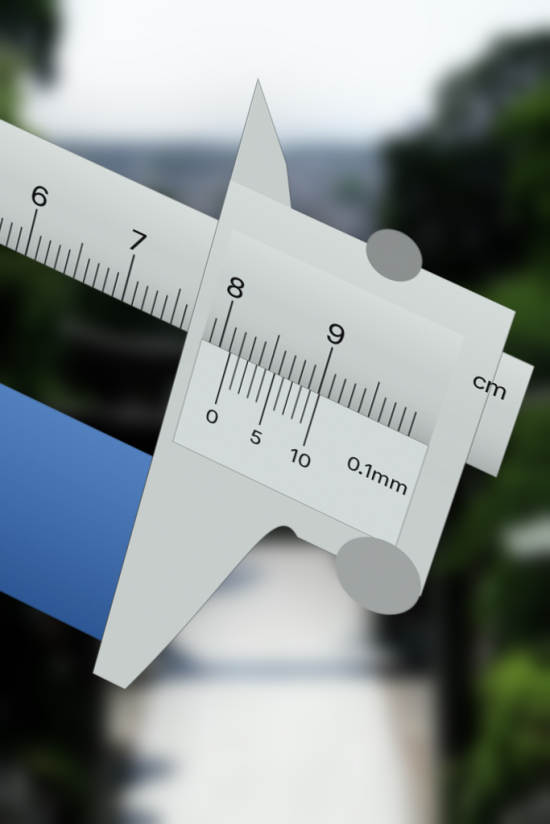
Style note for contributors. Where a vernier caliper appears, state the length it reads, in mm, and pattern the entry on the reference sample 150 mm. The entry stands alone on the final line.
81.1 mm
